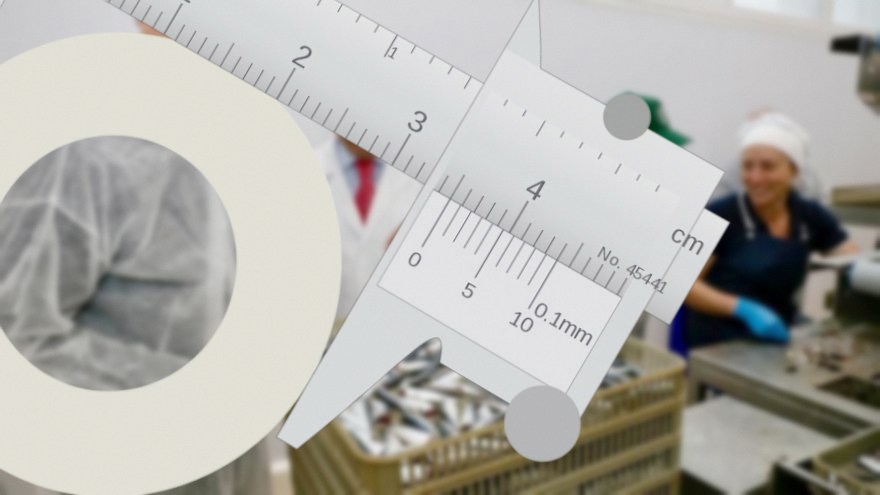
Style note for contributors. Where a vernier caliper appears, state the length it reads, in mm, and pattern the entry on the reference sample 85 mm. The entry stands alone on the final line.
35.0 mm
